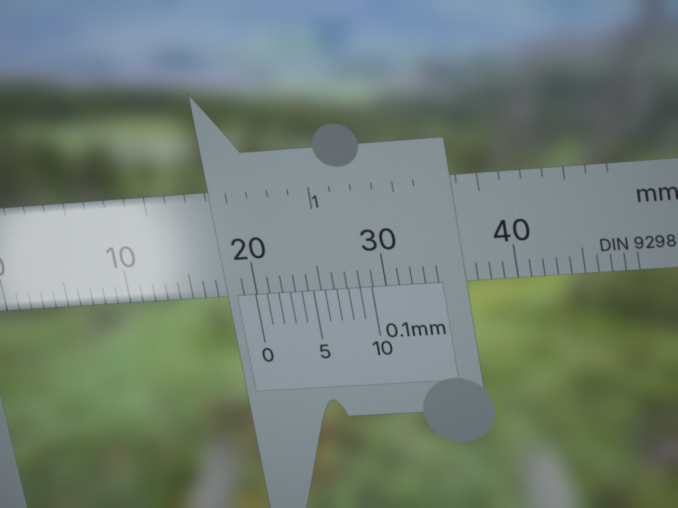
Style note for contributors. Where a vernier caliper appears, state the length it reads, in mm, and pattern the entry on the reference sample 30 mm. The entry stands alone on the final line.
19.9 mm
